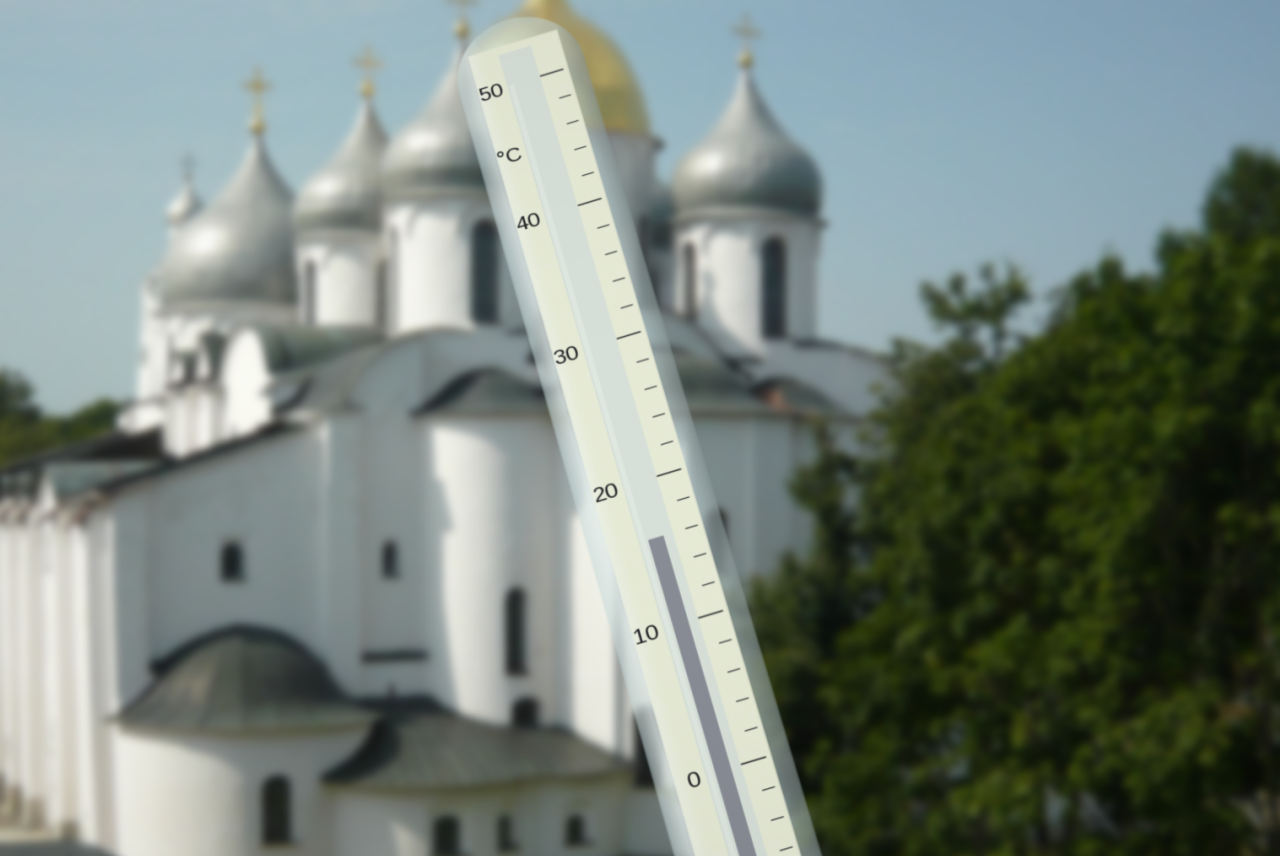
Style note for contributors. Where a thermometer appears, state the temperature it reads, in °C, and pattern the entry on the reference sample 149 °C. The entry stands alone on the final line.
16 °C
